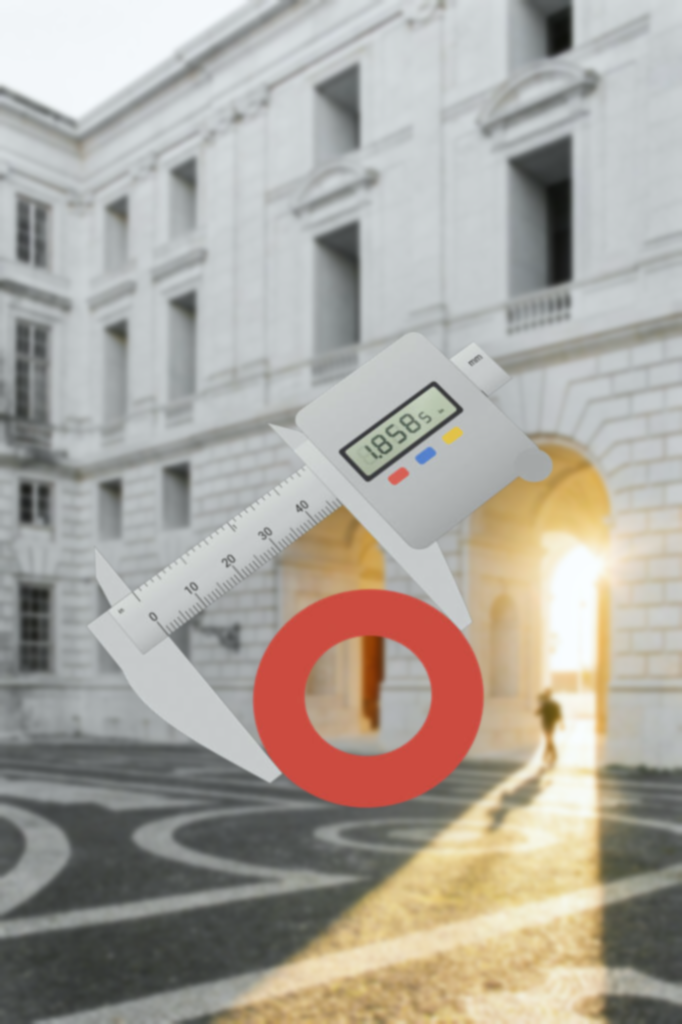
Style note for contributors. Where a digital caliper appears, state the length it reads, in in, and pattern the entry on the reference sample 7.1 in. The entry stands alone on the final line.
1.8585 in
